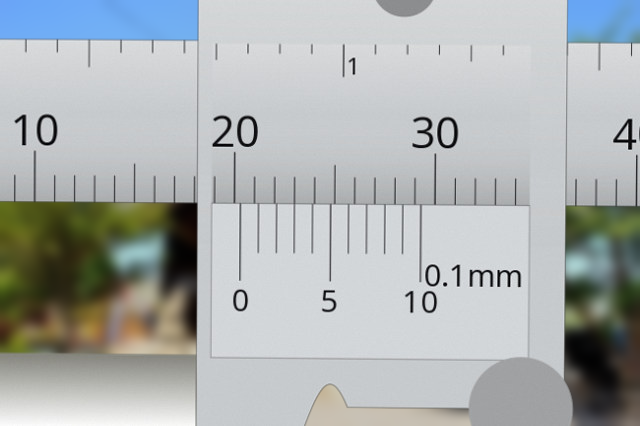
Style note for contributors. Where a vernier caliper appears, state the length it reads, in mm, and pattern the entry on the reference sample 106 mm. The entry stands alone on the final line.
20.3 mm
